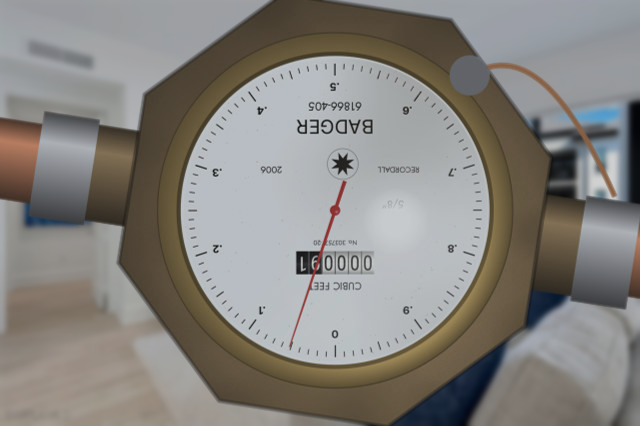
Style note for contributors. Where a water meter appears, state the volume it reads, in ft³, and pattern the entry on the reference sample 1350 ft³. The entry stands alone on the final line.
91.05 ft³
